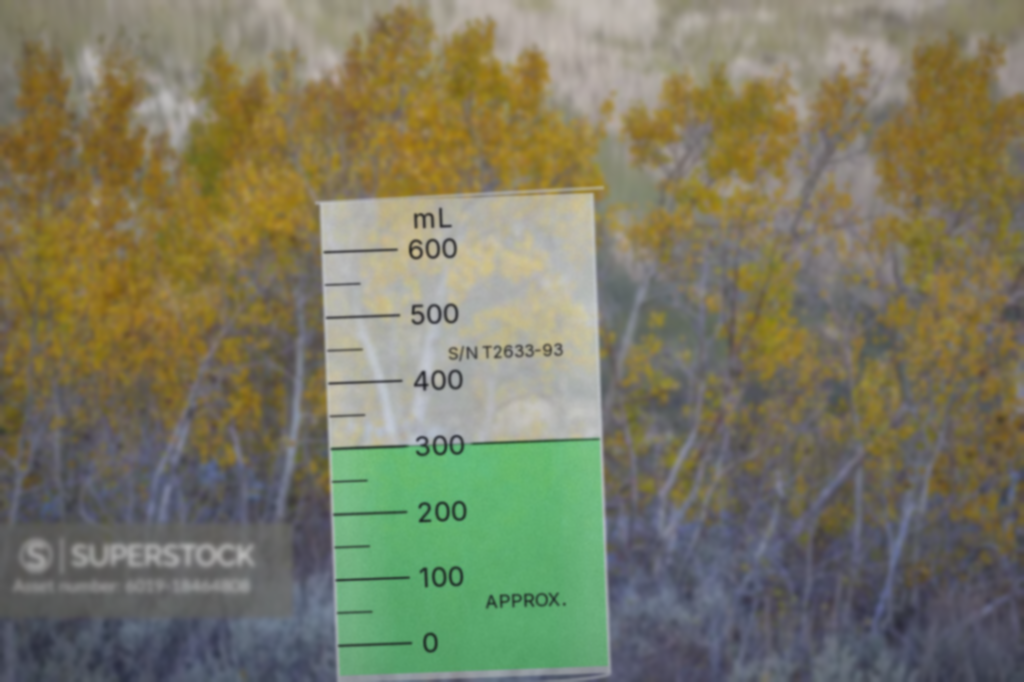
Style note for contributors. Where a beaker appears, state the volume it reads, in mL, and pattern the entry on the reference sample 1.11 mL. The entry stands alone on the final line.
300 mL
